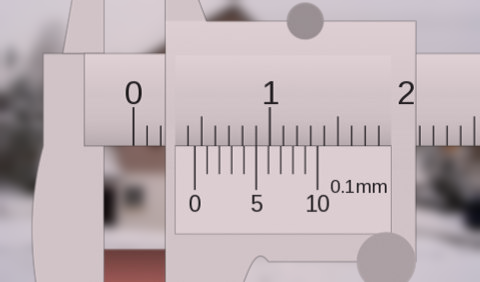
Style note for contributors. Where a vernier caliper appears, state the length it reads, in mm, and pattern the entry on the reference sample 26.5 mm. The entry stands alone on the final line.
4.5 mm
